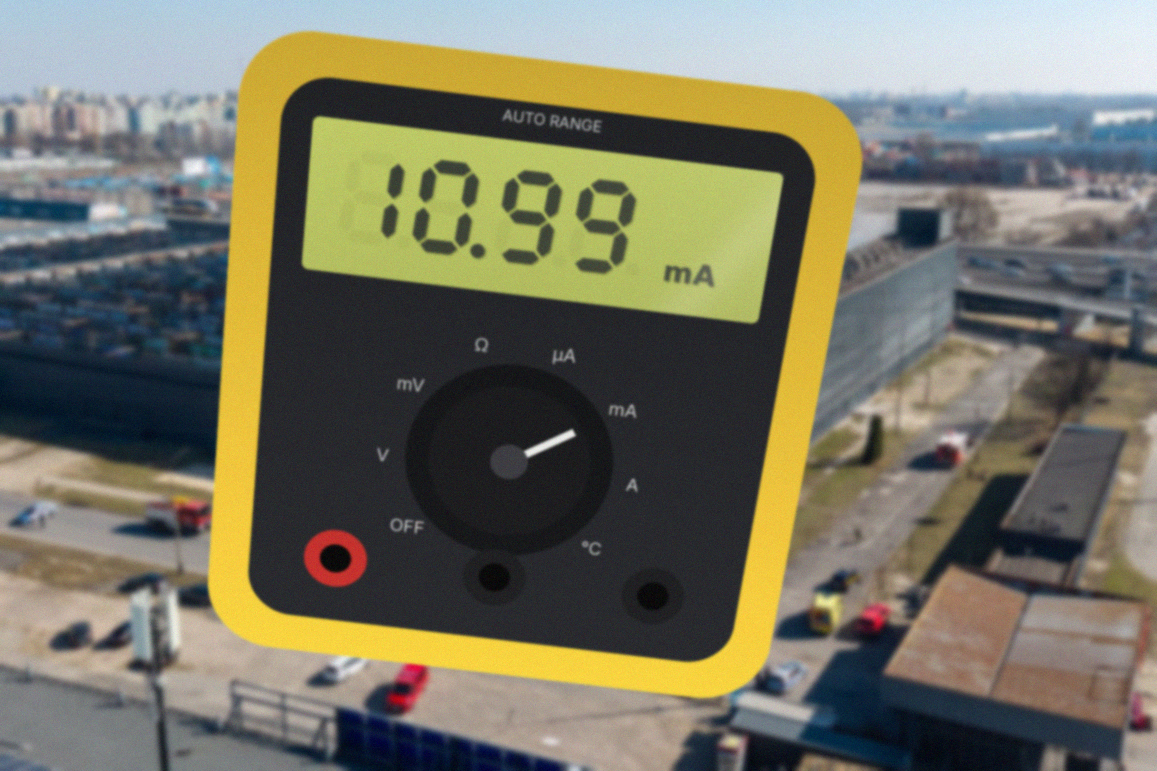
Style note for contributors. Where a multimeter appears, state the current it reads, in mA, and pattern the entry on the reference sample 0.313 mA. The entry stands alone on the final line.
10.99 mA
